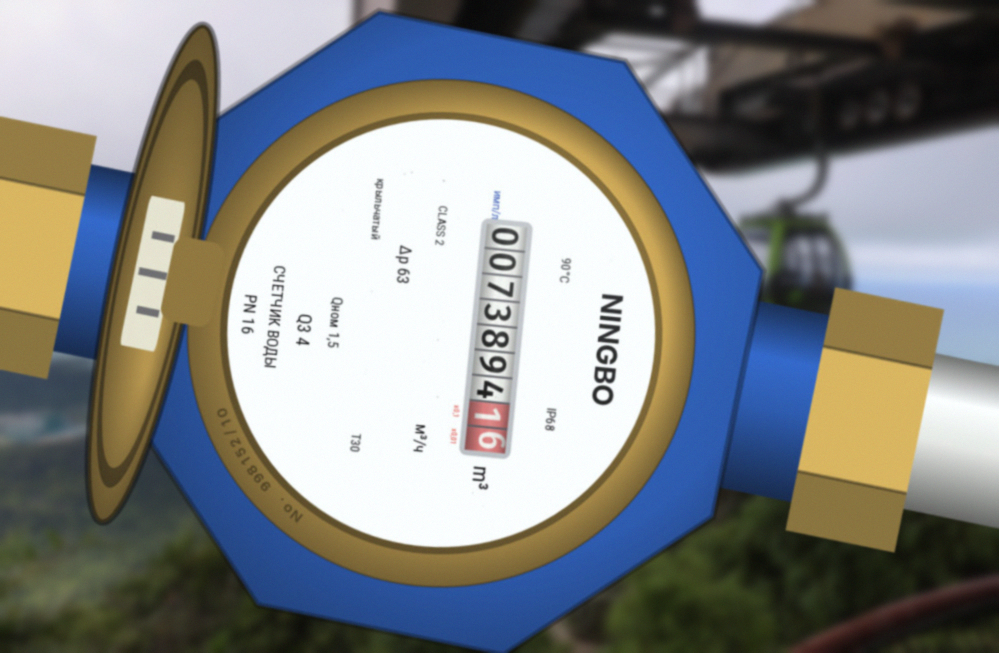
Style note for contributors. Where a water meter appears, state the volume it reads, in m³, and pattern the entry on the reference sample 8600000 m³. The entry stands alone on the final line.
73894.16 m³
